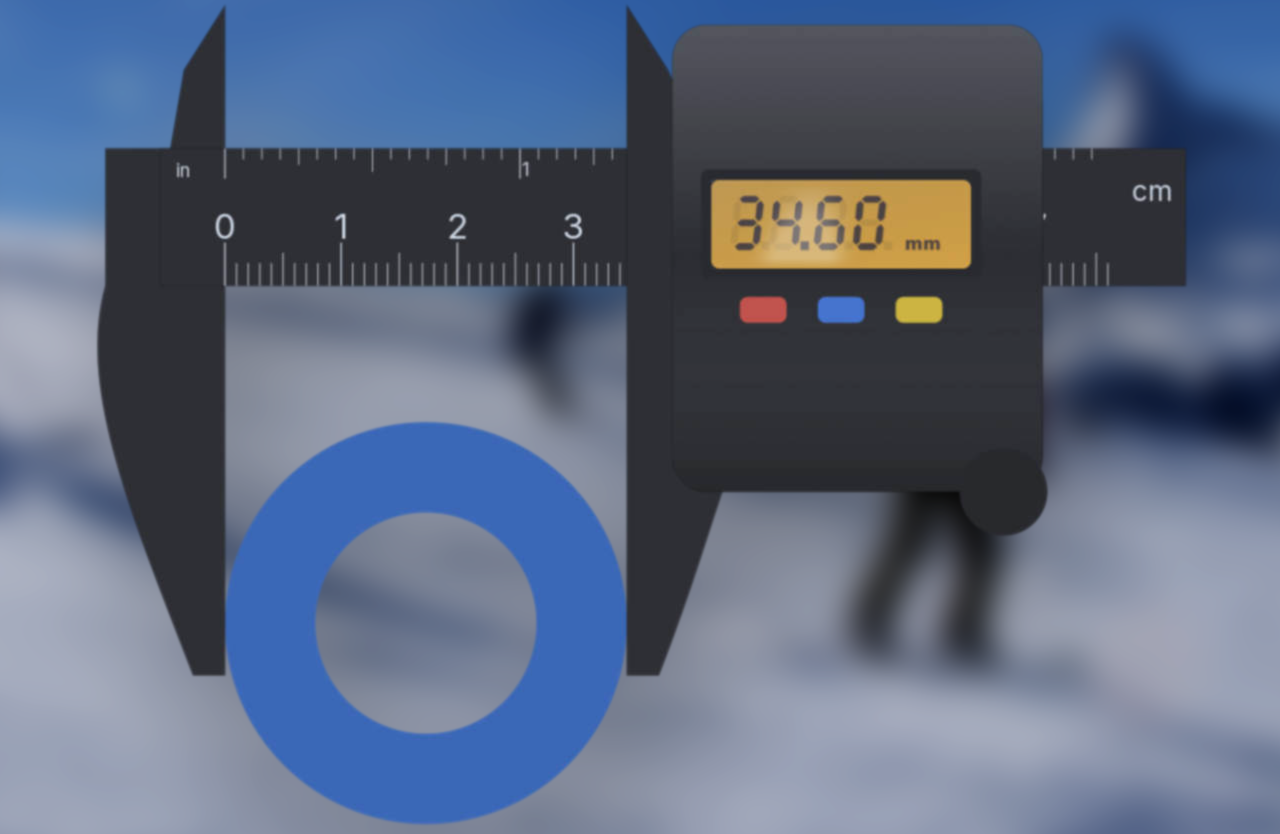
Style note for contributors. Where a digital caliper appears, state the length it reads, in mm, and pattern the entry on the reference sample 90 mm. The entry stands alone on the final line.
34.60 mm
